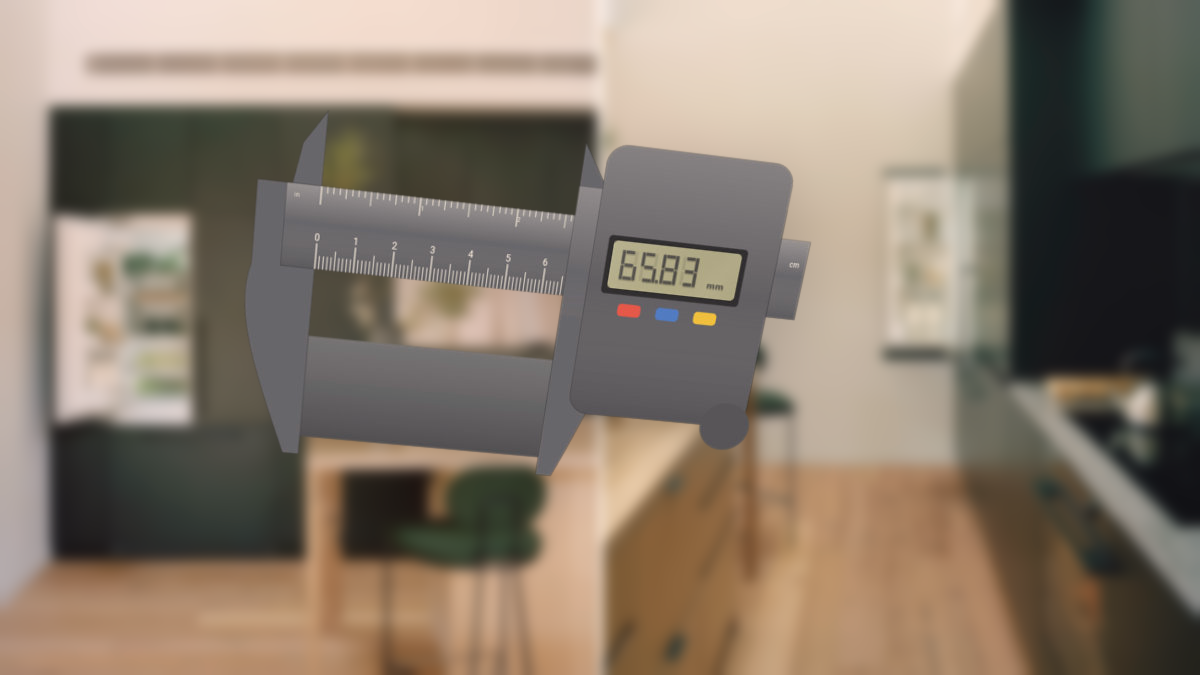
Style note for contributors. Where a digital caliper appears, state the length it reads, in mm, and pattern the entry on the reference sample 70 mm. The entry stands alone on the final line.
65.83 mm
